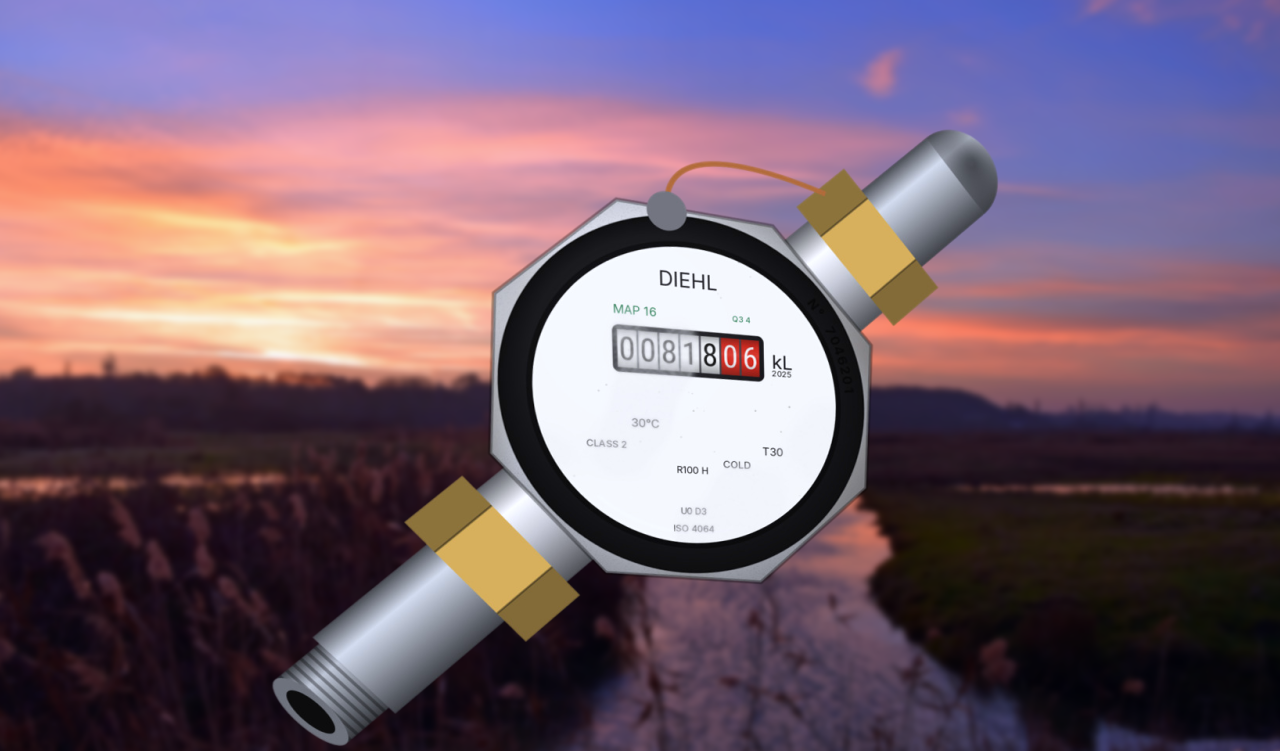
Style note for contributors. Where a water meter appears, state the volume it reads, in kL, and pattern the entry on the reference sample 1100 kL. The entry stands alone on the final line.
818.06 kL
